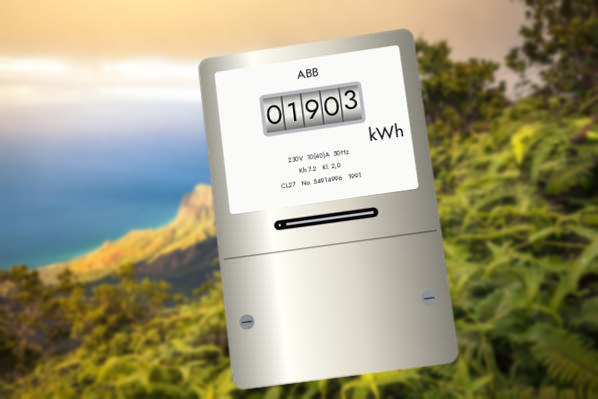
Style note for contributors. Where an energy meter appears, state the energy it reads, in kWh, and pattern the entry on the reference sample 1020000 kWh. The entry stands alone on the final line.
1903 kWh
